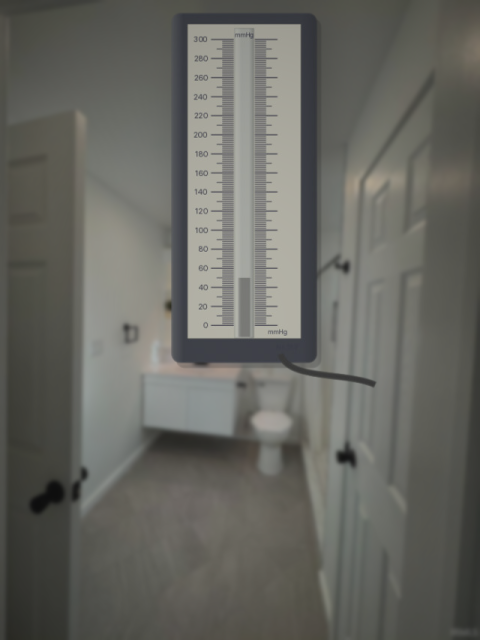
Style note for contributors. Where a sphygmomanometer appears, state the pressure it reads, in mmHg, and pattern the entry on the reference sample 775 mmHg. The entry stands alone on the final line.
50 mmHg
